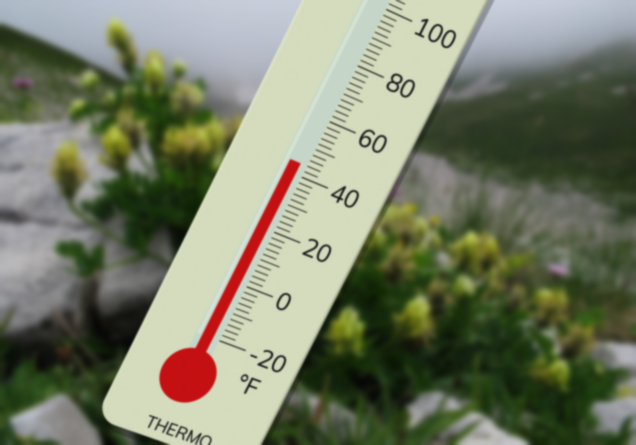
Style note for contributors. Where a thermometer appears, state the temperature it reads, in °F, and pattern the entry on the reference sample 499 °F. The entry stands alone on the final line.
44 °F
